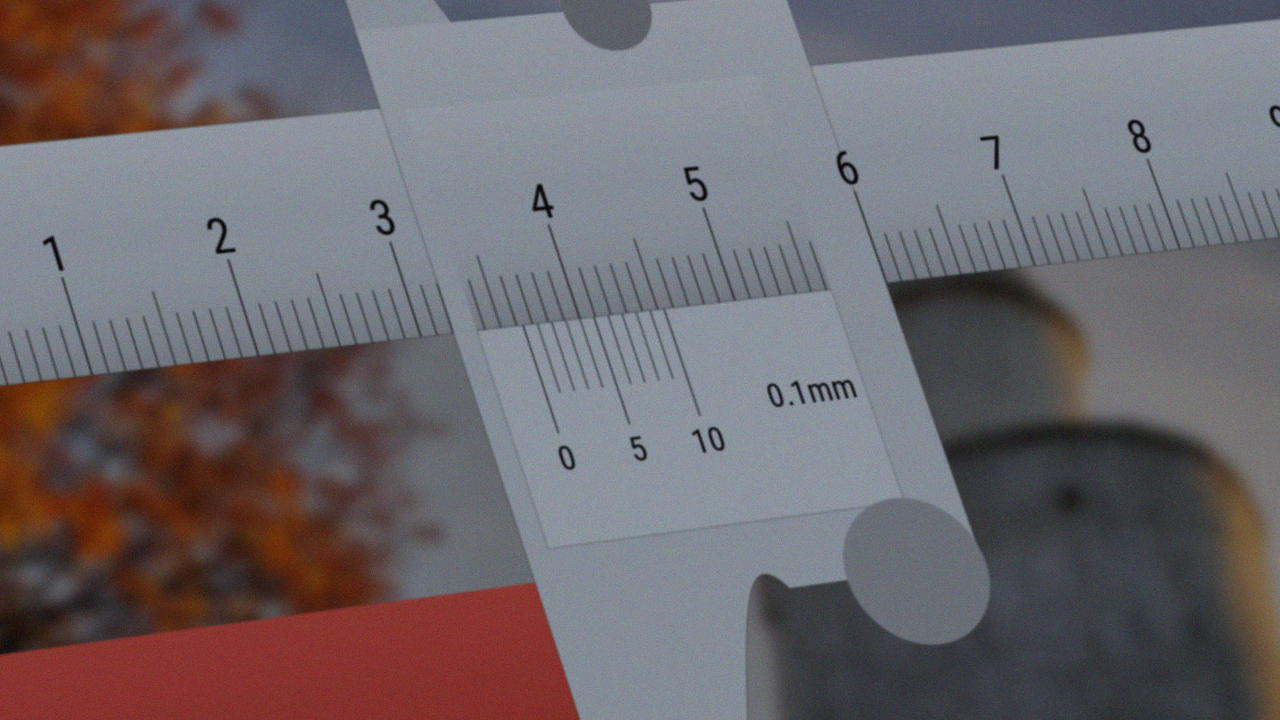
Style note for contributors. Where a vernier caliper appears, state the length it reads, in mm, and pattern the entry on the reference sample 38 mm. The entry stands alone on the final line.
36.4 mm
